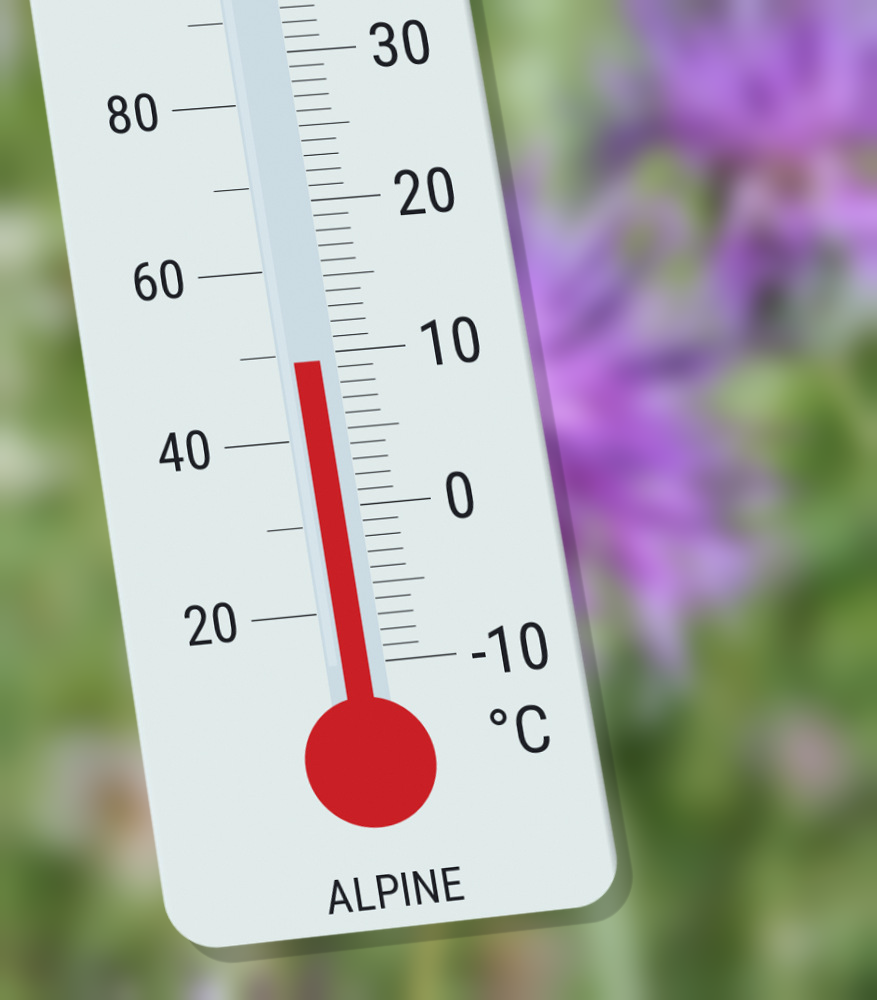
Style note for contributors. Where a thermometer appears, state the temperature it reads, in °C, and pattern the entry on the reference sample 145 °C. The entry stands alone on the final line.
9.5 °C
